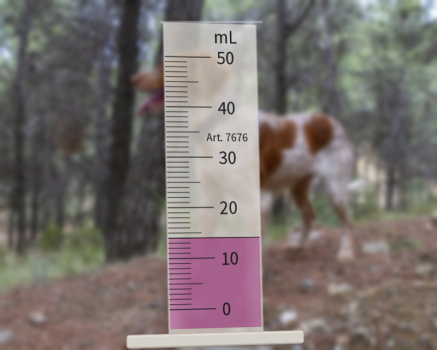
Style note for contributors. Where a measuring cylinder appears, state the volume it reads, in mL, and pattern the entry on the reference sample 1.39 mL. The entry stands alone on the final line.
14 mL
